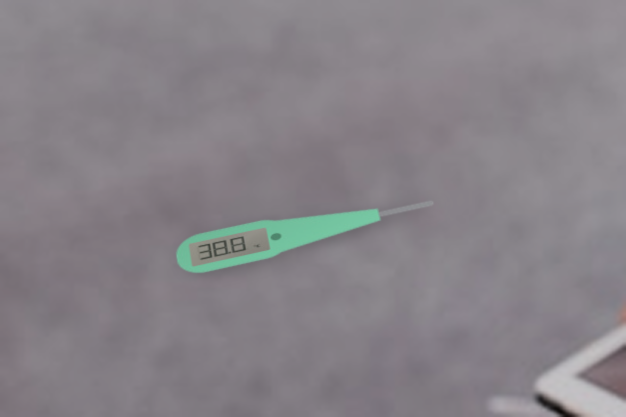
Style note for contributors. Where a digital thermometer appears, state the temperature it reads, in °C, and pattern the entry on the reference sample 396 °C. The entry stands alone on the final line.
38.8 °C
